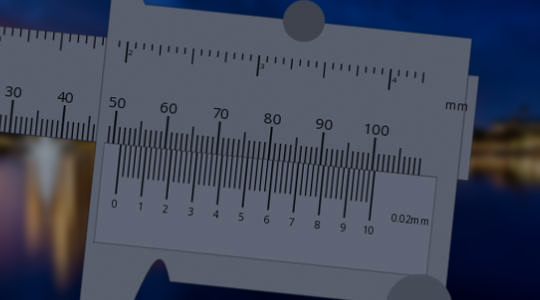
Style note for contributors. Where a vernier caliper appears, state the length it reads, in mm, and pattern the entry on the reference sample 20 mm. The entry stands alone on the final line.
51.5 mm
